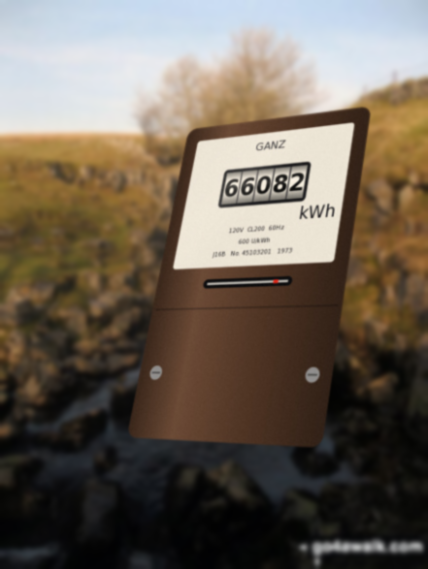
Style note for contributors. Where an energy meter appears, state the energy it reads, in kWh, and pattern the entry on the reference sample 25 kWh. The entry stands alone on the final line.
66082 kWh
